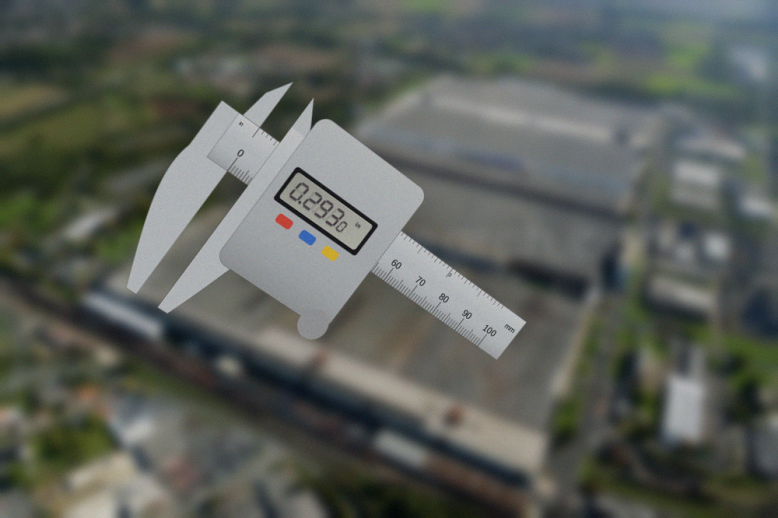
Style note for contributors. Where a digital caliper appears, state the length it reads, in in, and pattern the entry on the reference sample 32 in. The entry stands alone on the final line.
0.2930 in
